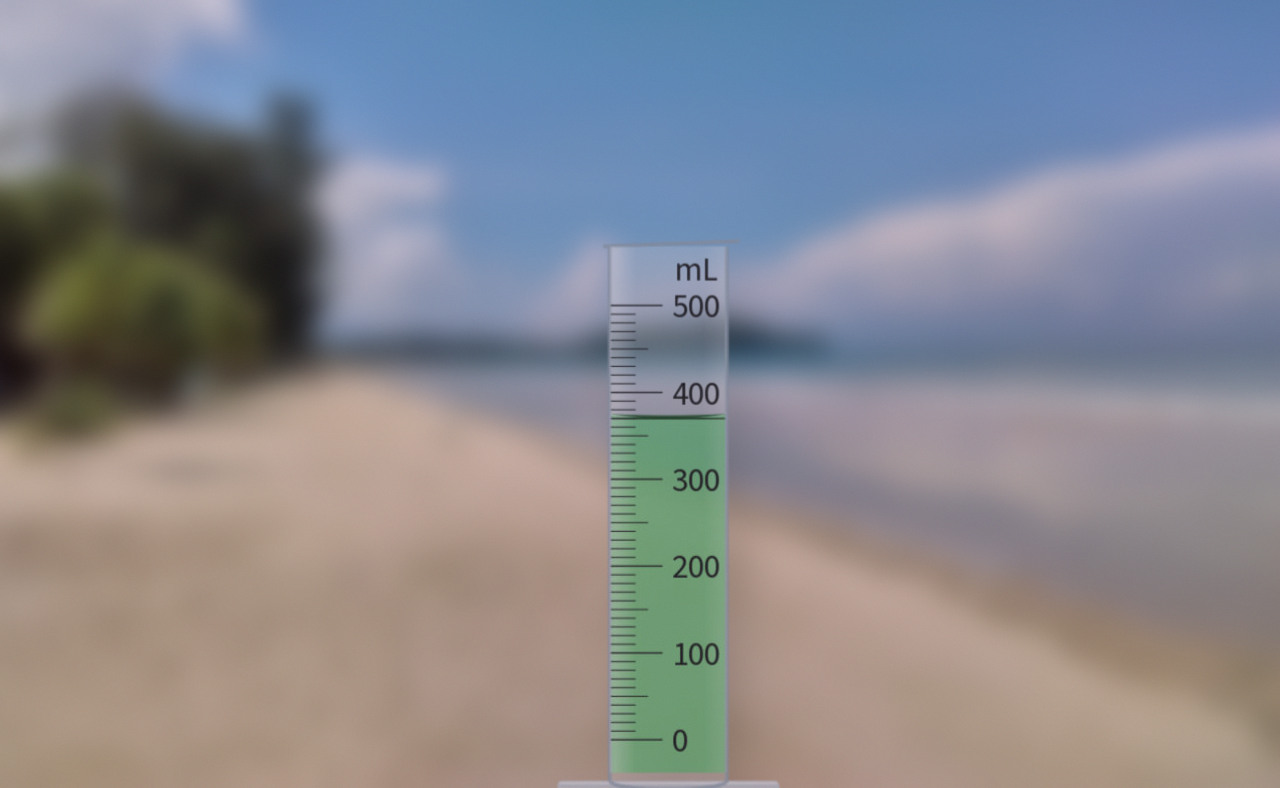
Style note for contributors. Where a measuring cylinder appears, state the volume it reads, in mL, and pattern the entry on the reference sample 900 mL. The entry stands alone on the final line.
370 mL
